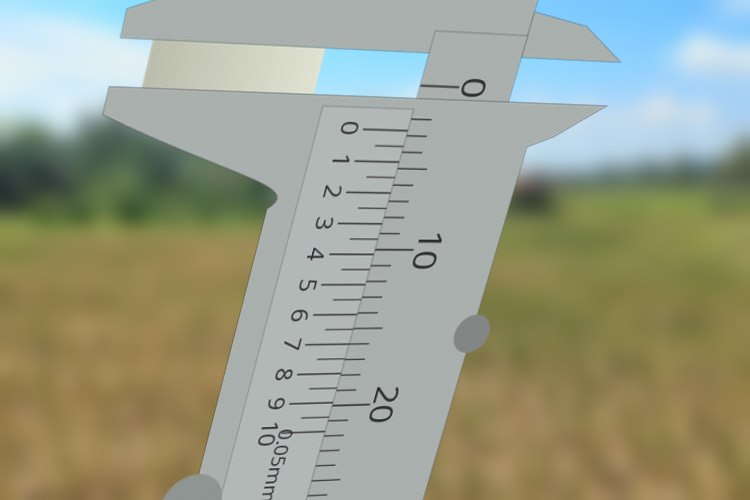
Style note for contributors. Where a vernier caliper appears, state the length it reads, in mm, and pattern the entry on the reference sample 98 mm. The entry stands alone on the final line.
2.7 mm
